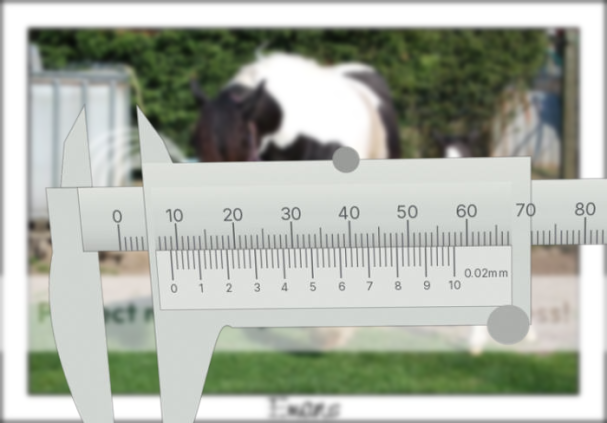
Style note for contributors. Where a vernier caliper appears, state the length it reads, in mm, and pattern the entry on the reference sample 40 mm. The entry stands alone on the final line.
8.8 mm
